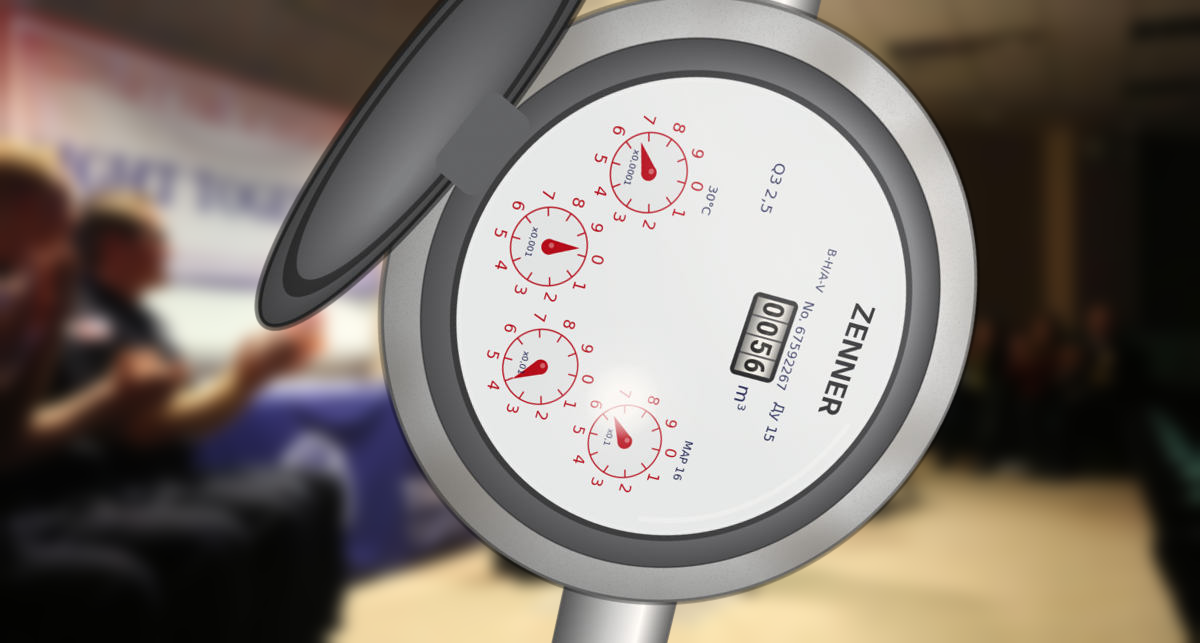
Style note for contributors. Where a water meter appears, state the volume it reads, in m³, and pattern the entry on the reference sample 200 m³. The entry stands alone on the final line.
56.6396 m³
